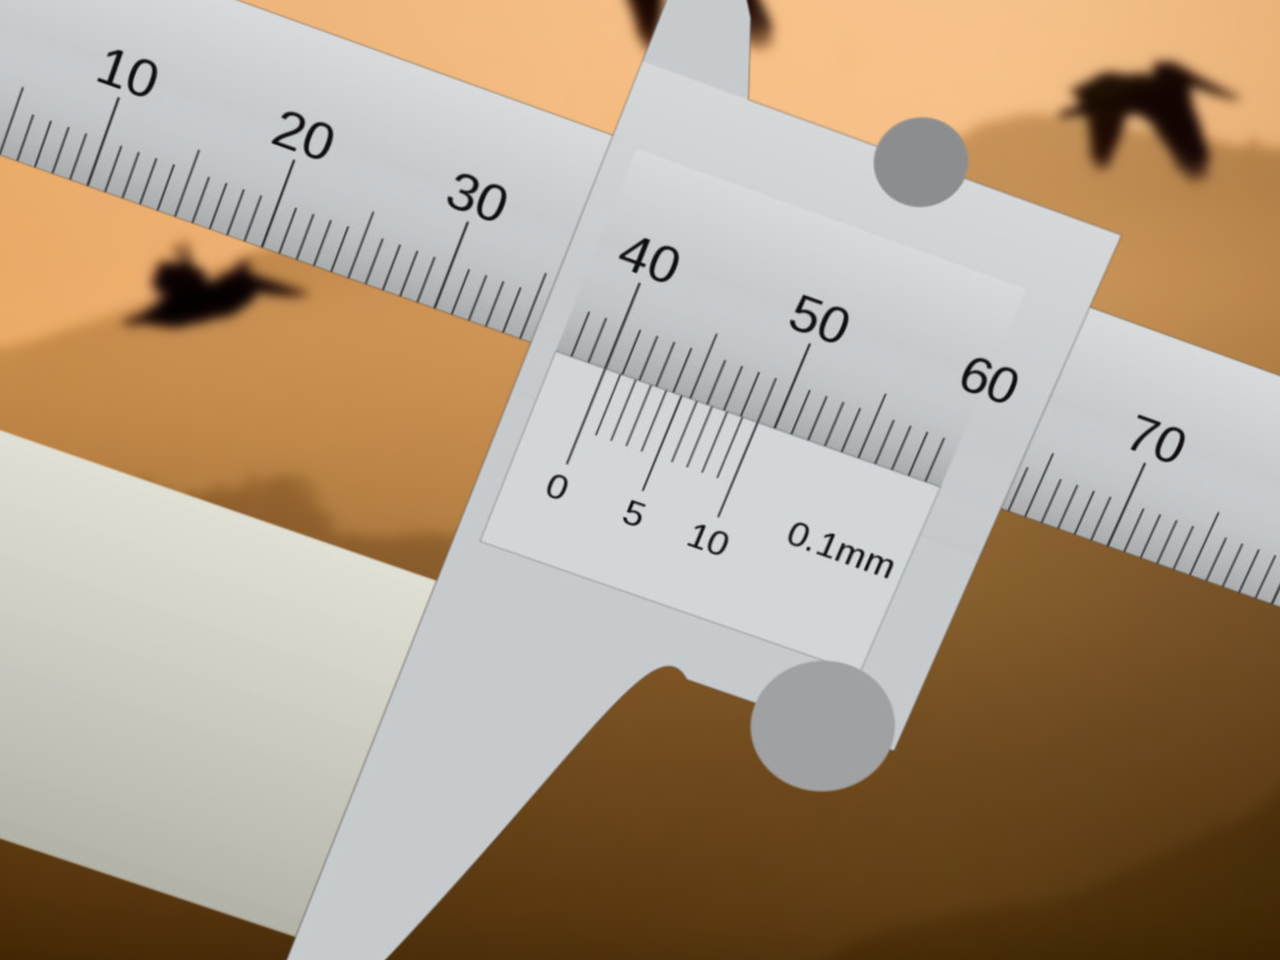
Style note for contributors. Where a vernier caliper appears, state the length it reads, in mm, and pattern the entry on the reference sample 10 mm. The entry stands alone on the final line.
40.0 mm
